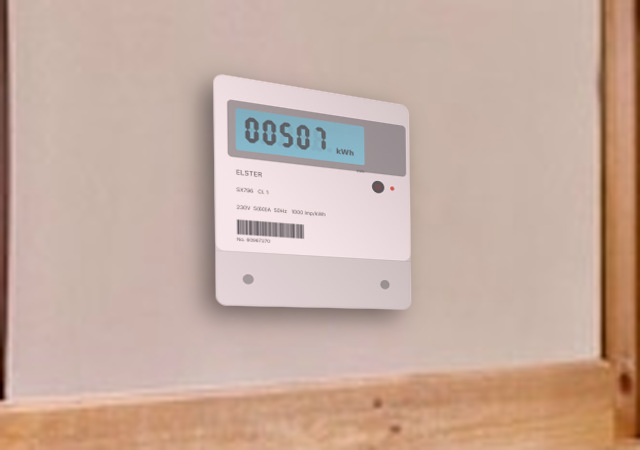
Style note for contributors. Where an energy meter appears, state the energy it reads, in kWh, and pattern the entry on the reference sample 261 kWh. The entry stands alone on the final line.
507 kWh
